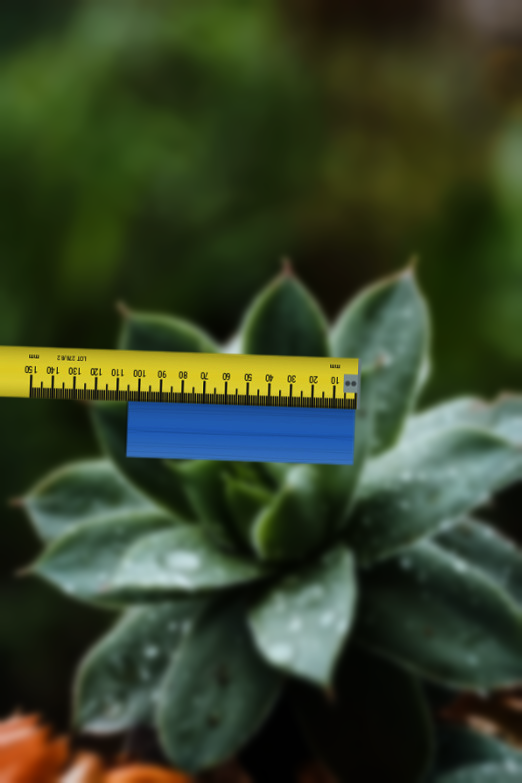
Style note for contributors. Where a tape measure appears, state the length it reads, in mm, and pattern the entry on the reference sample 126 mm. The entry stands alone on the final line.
105 mm
